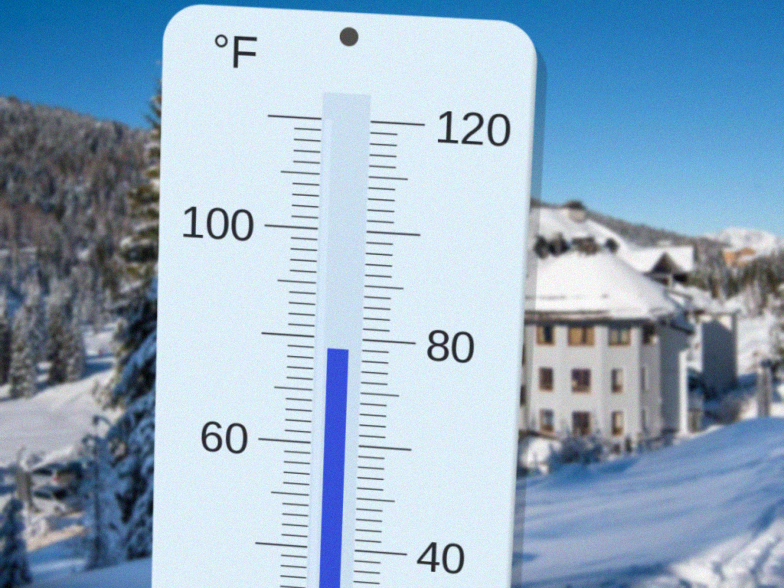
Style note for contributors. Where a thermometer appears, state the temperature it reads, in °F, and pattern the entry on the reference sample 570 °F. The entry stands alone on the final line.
78 °F
